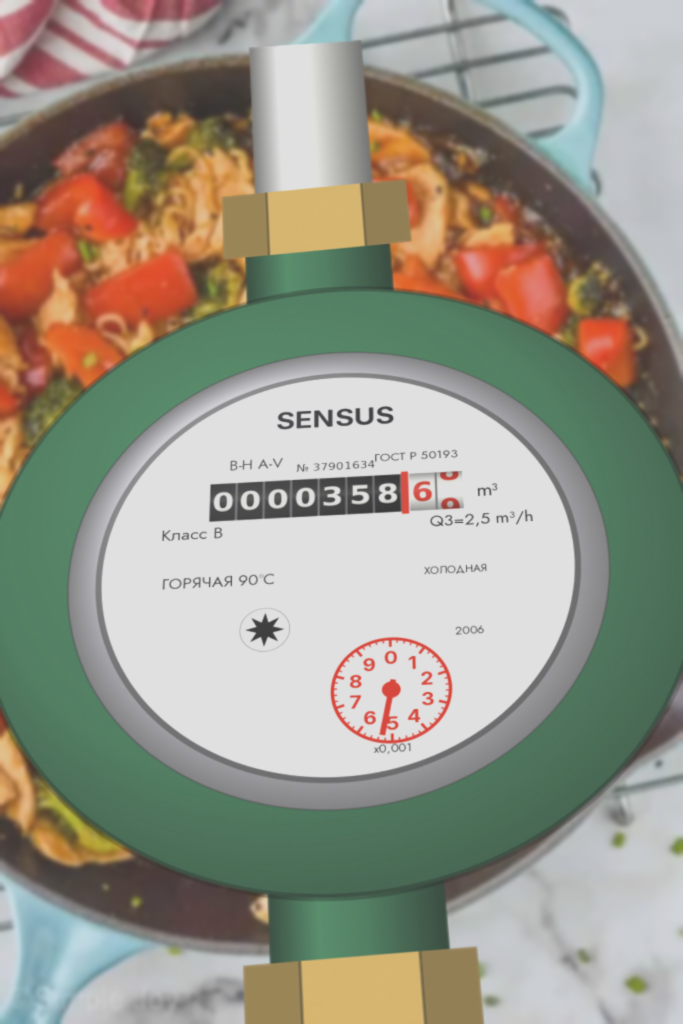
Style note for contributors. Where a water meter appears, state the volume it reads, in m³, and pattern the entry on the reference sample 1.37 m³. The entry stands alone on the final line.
358.685 m³
